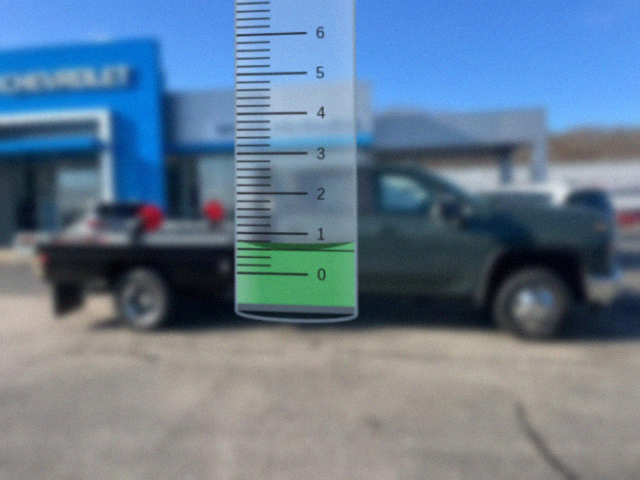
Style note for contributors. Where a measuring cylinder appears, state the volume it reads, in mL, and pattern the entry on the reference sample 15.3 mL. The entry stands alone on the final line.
0.6 mL
